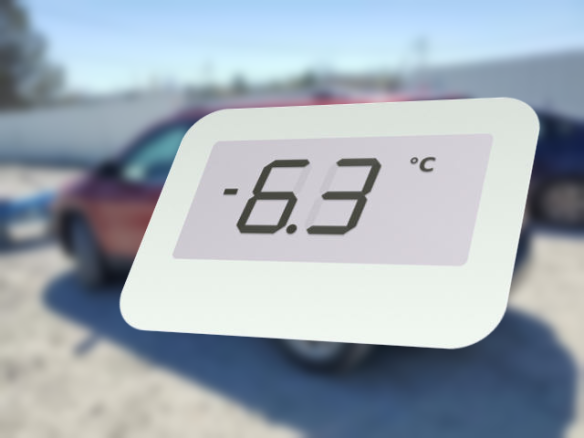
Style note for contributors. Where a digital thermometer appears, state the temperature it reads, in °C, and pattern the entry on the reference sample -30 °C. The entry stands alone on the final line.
-6.3 °C
